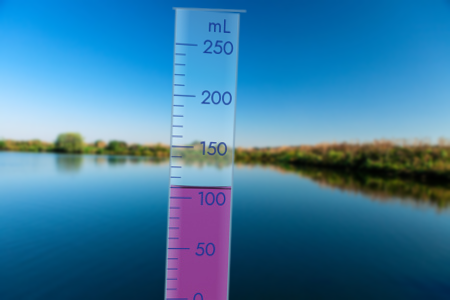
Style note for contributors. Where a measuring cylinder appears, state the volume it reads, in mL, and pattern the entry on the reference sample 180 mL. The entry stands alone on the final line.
110 mL
